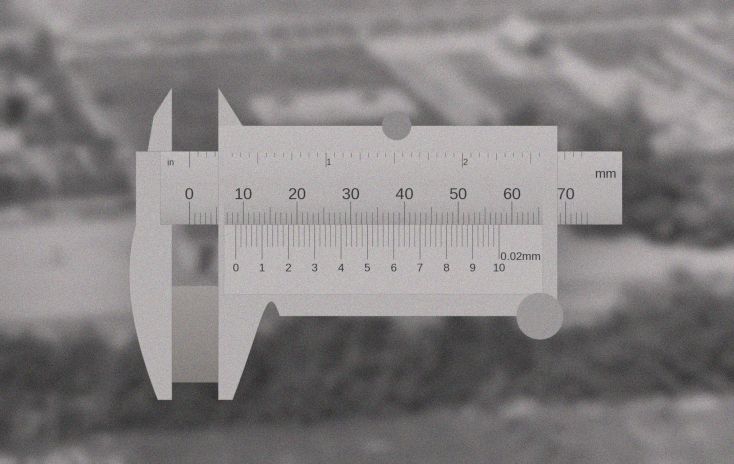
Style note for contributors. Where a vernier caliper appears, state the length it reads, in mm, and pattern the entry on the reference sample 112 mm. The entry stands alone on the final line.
8.6 mm
